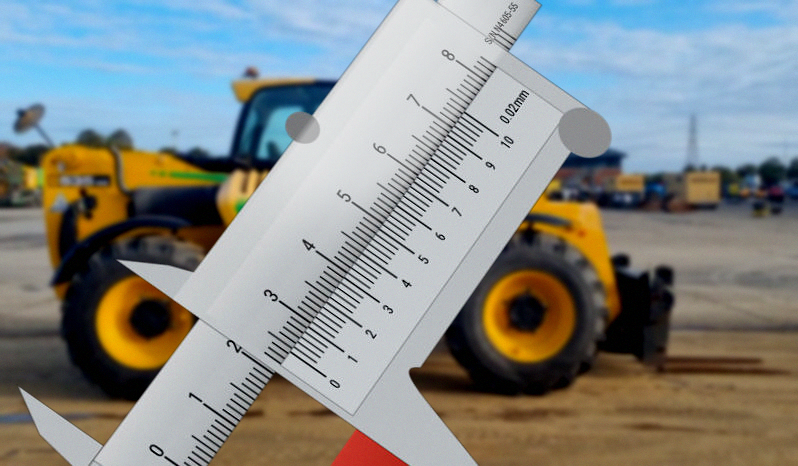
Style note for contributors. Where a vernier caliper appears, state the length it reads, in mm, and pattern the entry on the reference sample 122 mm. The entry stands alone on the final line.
24.4 mm
